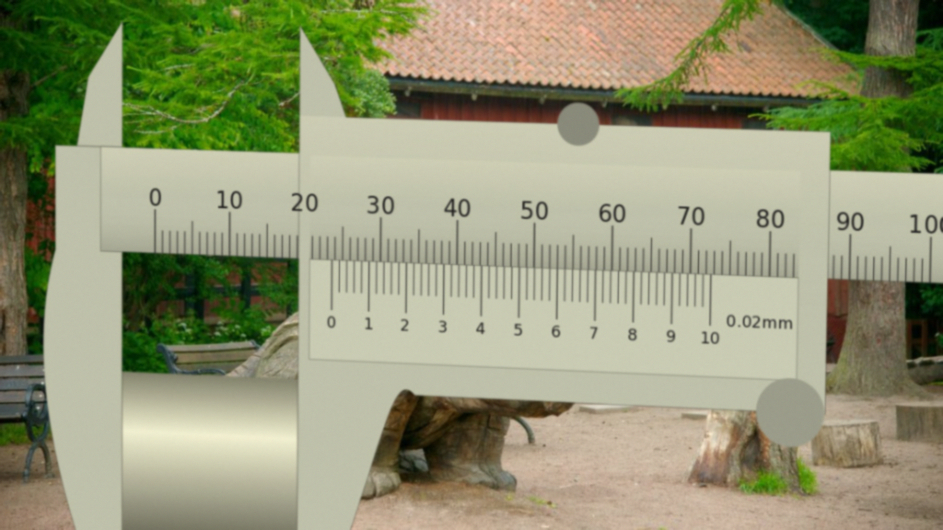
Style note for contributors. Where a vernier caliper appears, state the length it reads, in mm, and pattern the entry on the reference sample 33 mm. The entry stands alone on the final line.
23.6 mm
